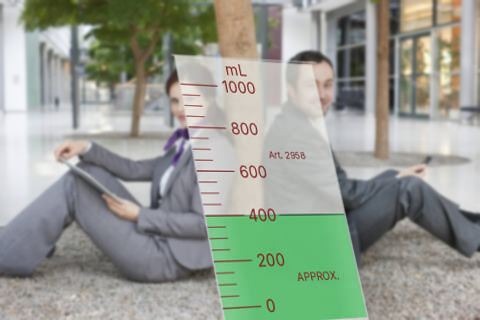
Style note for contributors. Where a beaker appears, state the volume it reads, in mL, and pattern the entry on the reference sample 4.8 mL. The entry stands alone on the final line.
400 mL
